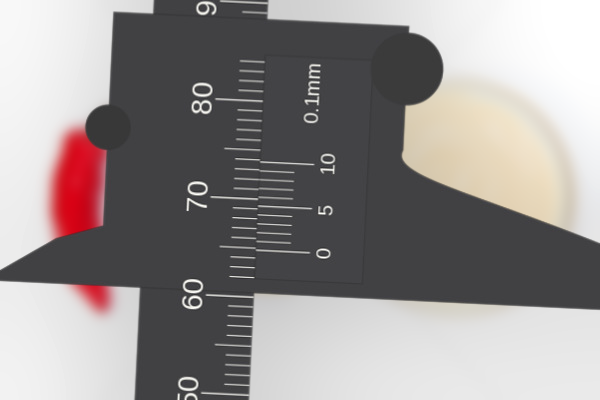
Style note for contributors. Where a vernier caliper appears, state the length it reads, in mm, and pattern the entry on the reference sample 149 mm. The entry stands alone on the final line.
64.8 mm
